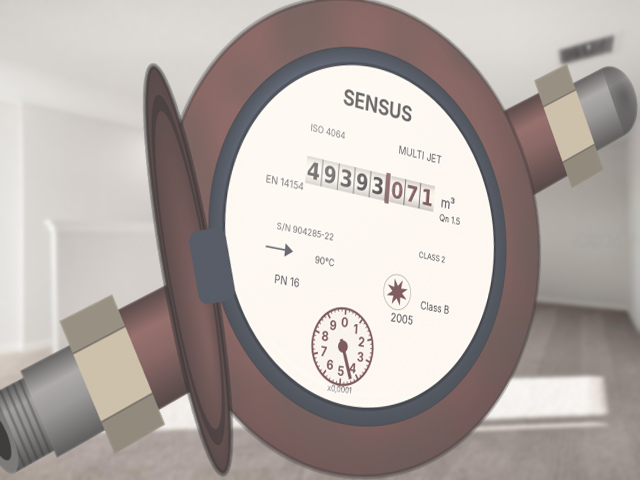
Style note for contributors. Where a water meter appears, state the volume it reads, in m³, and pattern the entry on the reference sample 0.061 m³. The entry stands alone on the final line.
49393.0714 m³
